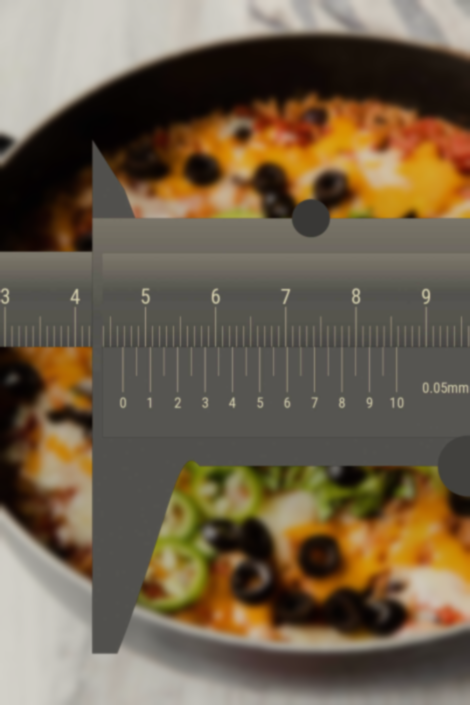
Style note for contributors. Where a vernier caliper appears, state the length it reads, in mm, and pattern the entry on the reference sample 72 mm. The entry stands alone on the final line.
46.8 mm
